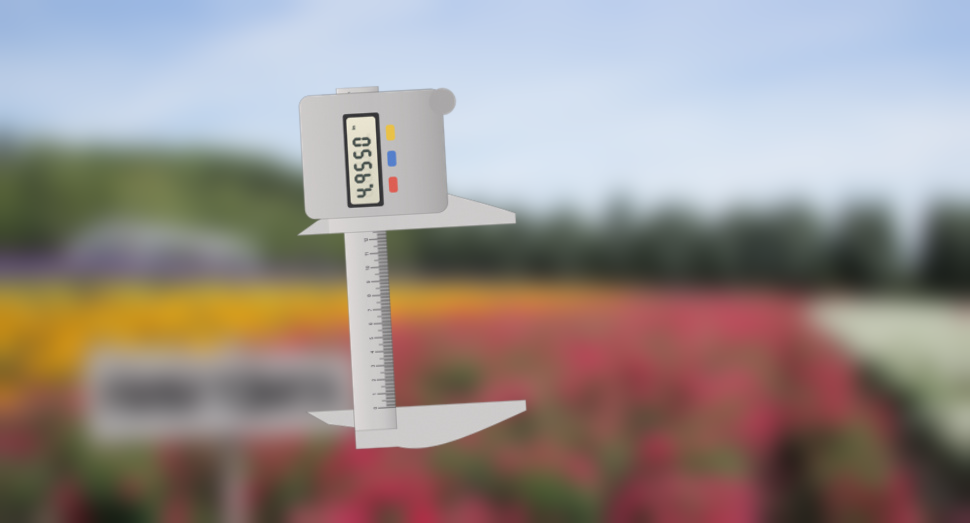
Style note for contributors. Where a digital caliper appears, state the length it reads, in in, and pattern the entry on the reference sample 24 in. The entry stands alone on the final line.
4.9550 in
